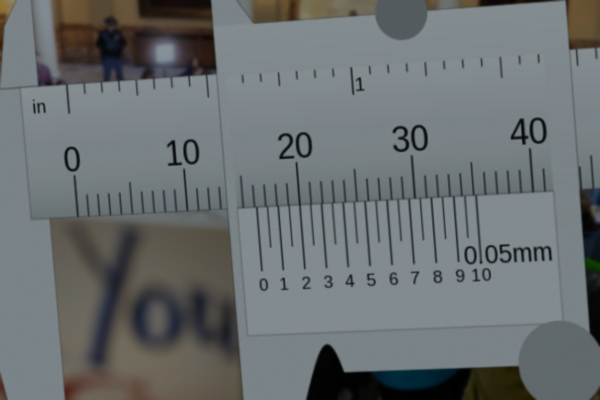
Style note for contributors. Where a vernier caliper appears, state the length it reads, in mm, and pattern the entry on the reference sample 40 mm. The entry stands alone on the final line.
16.2 mm
